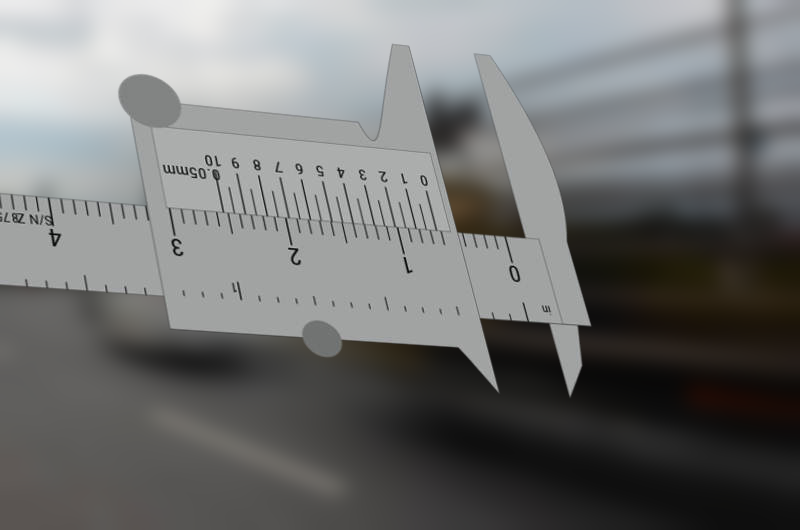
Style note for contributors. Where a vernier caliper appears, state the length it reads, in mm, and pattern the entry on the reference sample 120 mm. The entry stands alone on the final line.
6.4 mm
